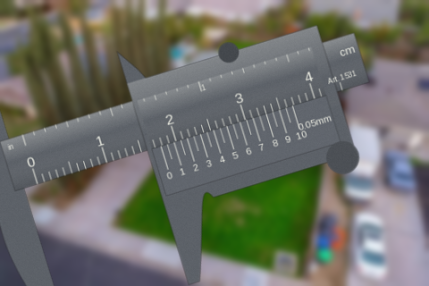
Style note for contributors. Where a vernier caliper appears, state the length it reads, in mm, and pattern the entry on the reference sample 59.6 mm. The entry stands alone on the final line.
17.8 mm
